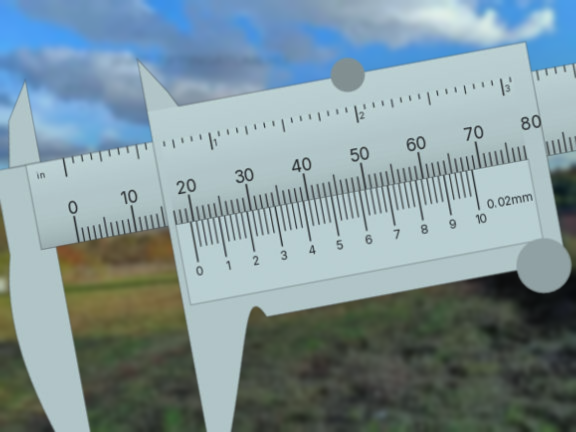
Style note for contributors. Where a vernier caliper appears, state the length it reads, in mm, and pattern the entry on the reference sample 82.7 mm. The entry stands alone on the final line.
19.5 mm
